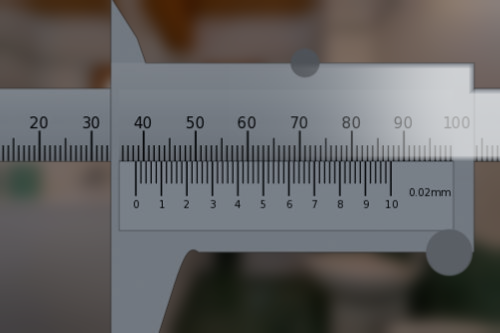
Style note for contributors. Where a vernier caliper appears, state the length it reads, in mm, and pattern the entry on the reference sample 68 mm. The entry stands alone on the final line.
38.5 mm
